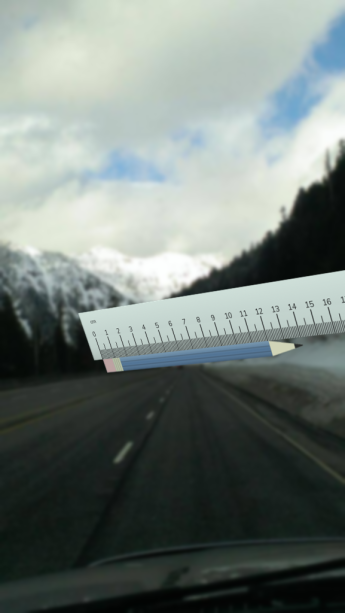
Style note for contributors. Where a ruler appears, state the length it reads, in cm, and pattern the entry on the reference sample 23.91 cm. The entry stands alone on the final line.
14 cm
